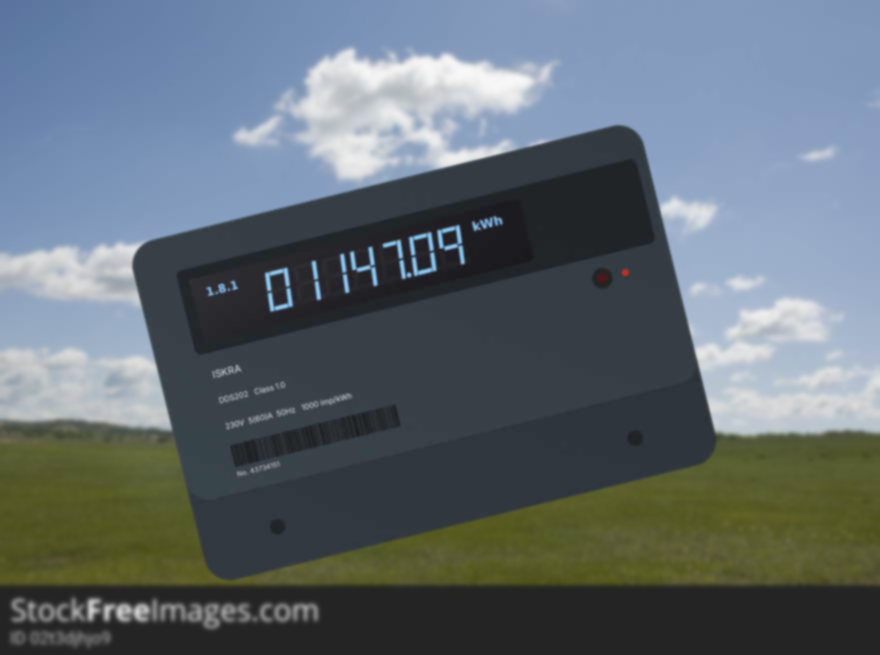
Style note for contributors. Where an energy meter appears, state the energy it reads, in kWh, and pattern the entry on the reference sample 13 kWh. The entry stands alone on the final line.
1147.09 kWh
